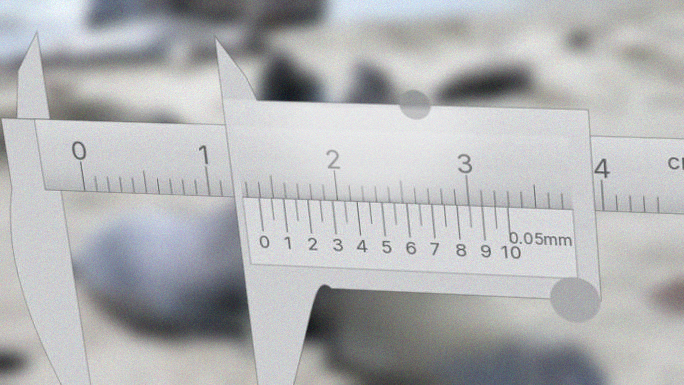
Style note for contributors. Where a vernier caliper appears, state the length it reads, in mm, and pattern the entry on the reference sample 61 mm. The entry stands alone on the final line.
13.9 mm
